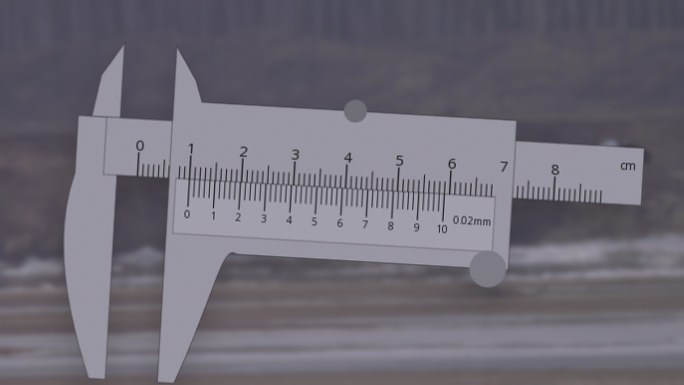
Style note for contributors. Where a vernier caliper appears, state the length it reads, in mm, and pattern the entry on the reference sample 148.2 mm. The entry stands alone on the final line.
10.0 mm
